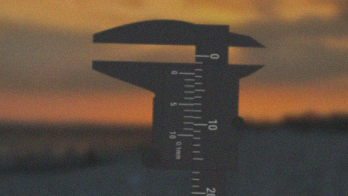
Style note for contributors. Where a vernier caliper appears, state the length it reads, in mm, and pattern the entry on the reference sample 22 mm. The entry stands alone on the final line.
2.6 mm
